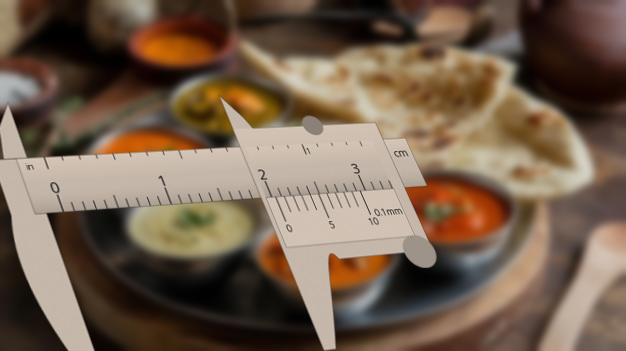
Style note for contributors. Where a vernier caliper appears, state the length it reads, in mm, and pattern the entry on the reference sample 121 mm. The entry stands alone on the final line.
20.4 mm
